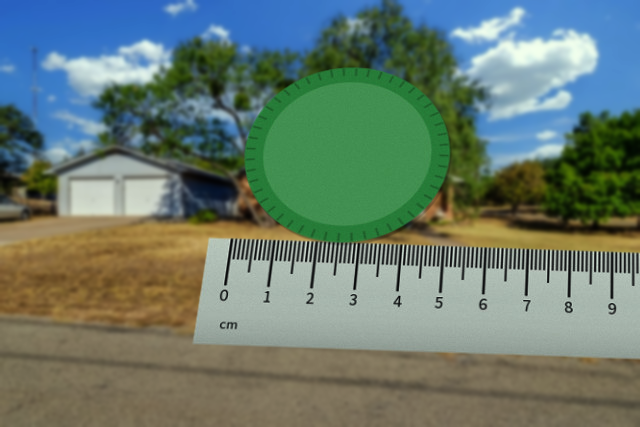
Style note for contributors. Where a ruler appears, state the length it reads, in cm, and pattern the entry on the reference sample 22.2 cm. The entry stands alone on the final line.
5 cm
